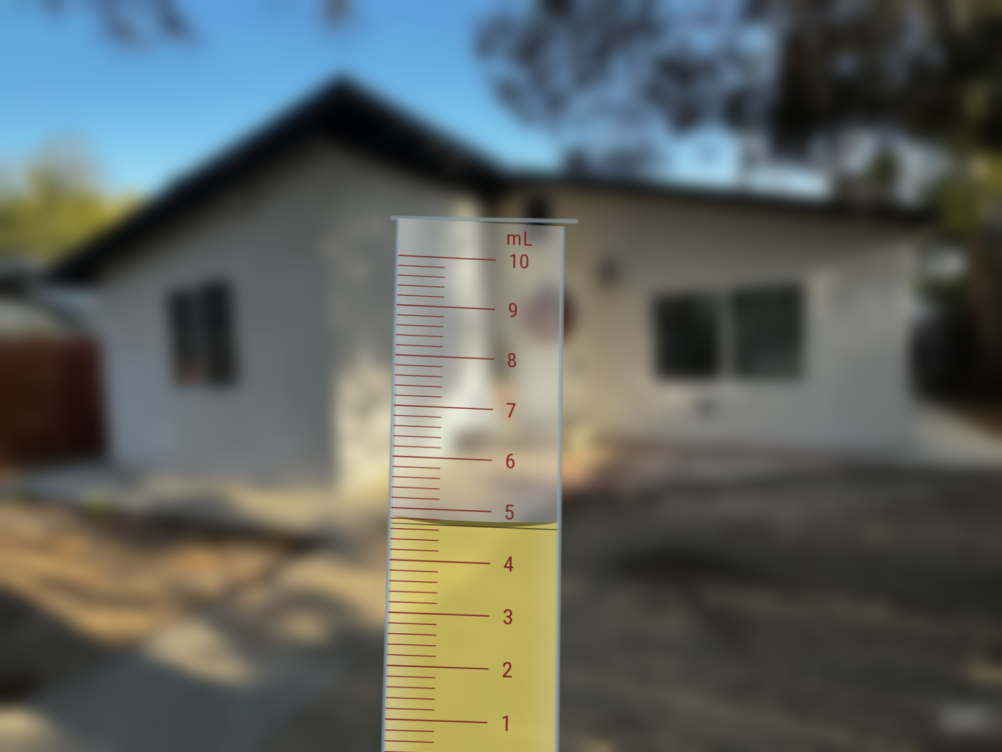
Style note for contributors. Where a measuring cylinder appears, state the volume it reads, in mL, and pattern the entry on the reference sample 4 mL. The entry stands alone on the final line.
4.7 mL
